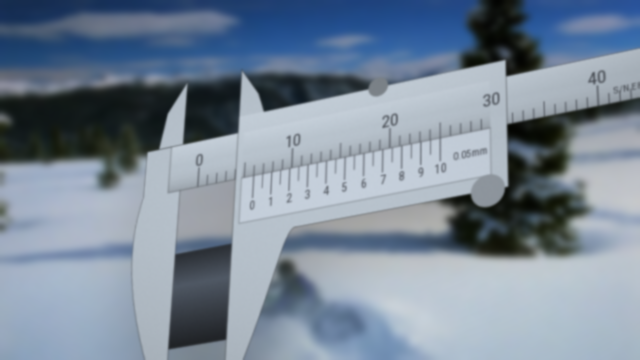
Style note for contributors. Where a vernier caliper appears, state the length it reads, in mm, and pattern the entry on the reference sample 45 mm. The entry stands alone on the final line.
6.0 mm
